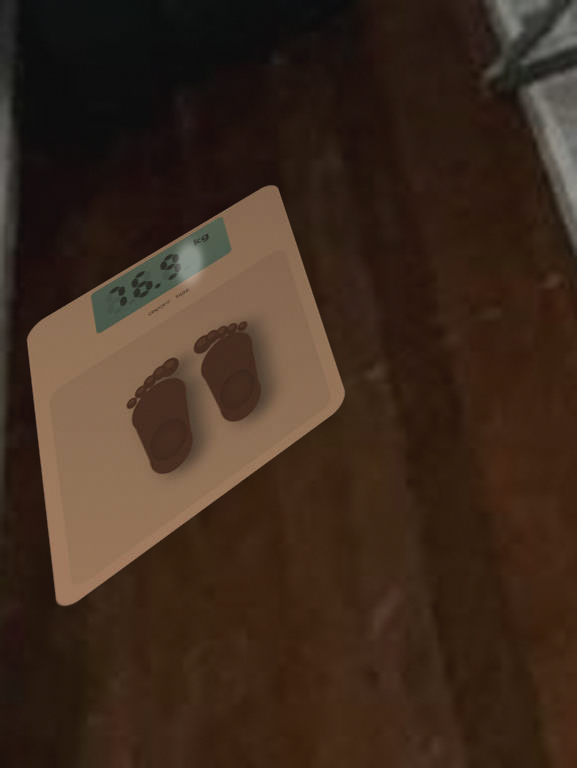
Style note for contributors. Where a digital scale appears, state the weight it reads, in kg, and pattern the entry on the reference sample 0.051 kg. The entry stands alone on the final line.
76.9 kg
